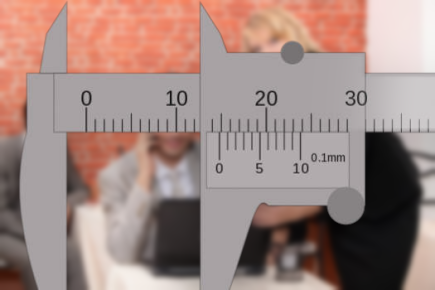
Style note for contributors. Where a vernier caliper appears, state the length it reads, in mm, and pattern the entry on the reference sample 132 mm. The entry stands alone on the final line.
14.8 mm
